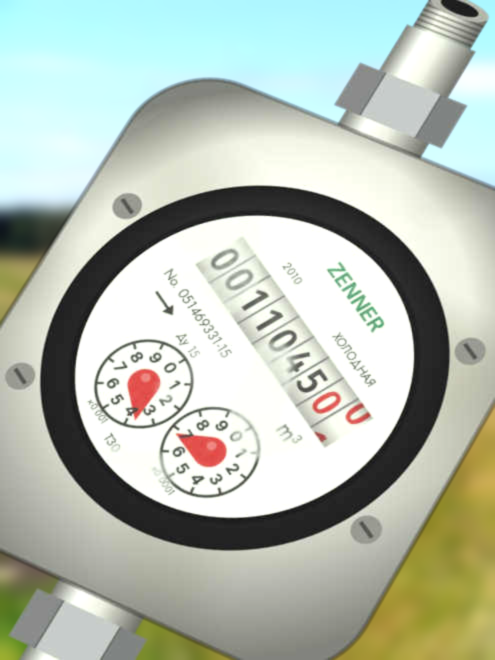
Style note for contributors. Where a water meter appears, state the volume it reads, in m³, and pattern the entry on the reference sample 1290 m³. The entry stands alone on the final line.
11045.0036 m³
